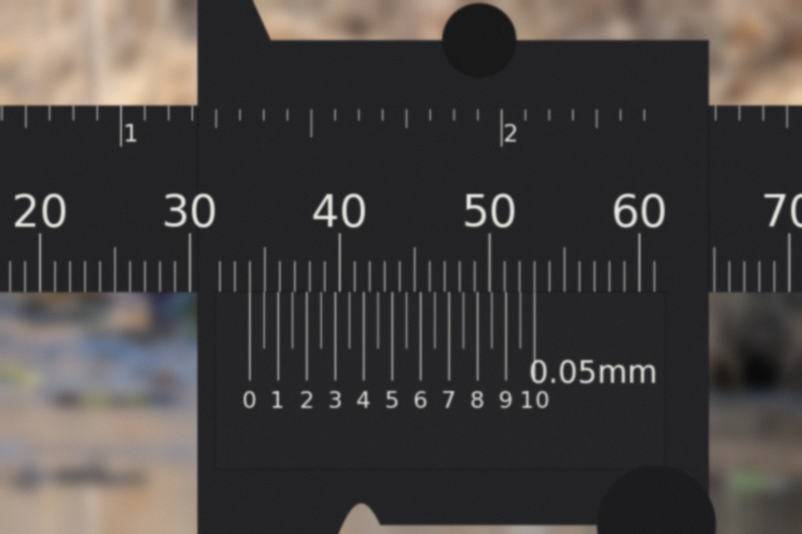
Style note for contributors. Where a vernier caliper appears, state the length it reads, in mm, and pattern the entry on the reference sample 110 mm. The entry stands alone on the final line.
34.0 mm
